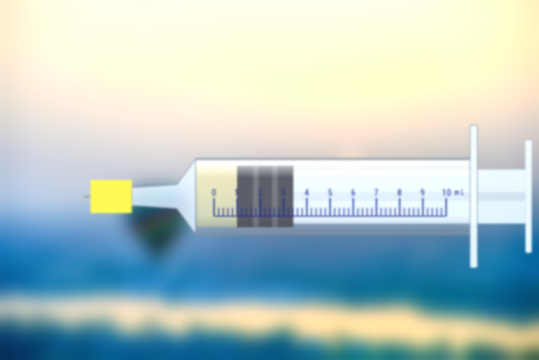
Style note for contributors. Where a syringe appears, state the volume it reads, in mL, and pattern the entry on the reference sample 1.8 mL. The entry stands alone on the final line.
1 mL
